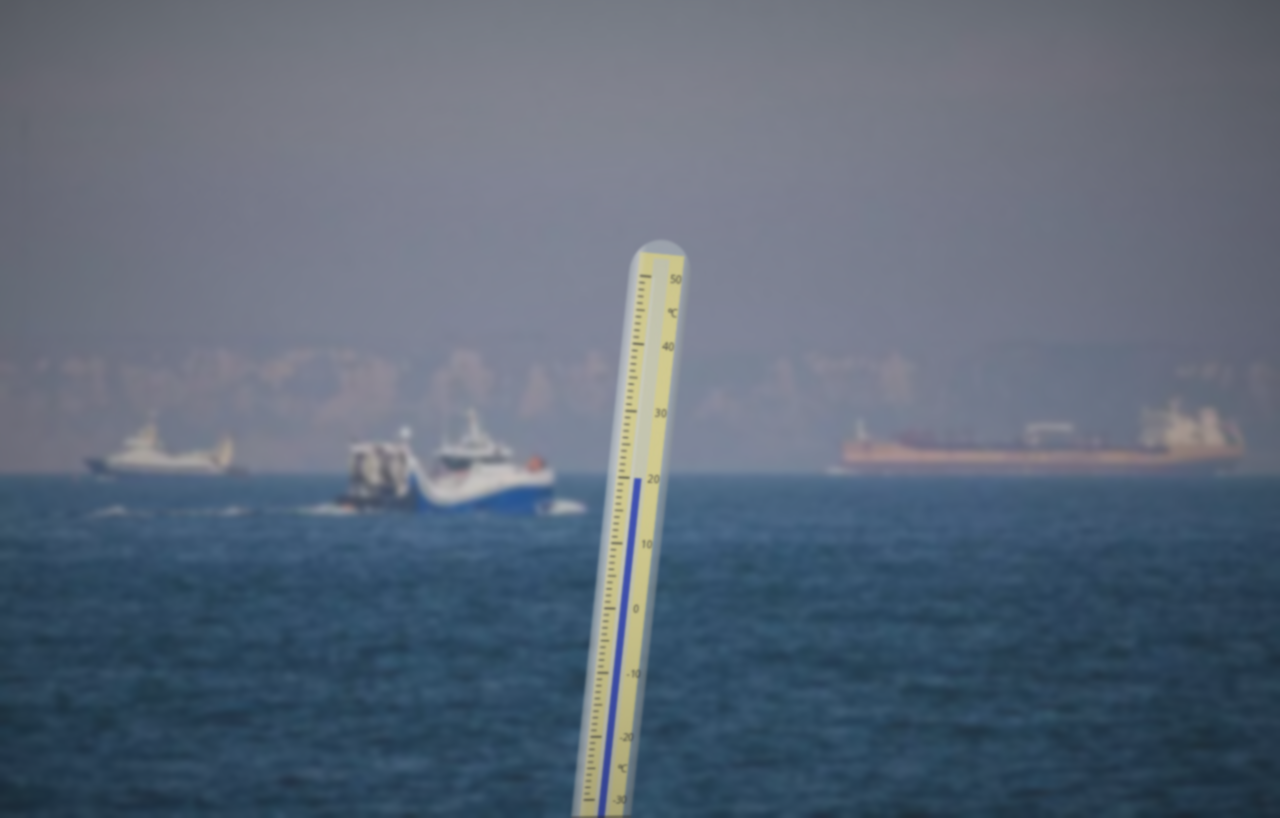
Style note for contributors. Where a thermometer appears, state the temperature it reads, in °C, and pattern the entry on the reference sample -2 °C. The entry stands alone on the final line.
20 °C
